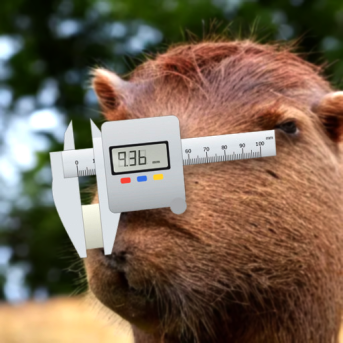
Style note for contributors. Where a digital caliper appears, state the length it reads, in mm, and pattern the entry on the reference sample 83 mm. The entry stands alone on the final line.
9.36 mm
